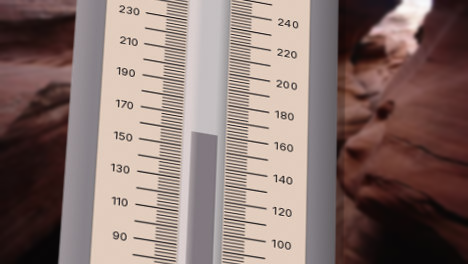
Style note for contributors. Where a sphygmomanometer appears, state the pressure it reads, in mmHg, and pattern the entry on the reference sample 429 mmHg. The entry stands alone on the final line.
160 mmHg
